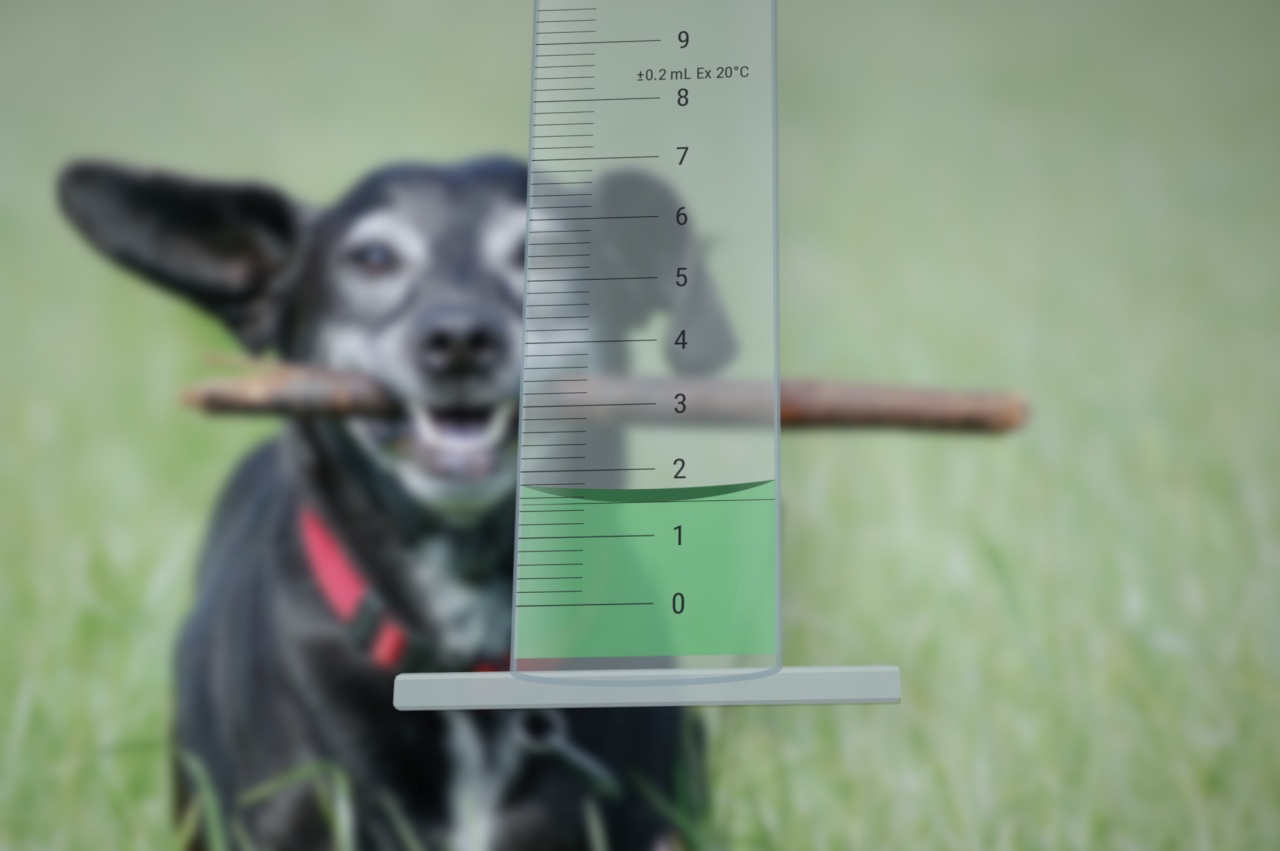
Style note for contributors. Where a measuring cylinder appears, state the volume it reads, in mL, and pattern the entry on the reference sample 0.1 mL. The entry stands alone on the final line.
1.5 mL
